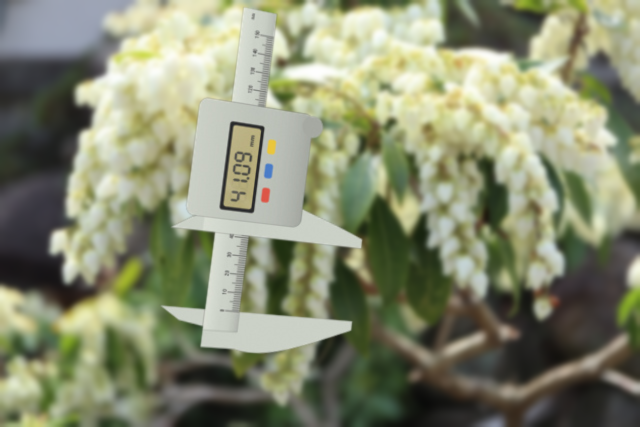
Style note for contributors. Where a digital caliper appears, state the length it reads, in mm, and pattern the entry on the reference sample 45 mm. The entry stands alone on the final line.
41.09 mm
